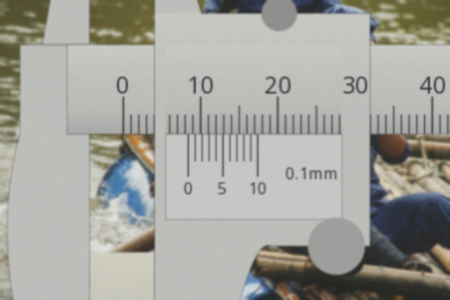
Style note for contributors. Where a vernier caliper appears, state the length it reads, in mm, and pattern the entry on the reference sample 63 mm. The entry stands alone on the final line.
8.4 mm
